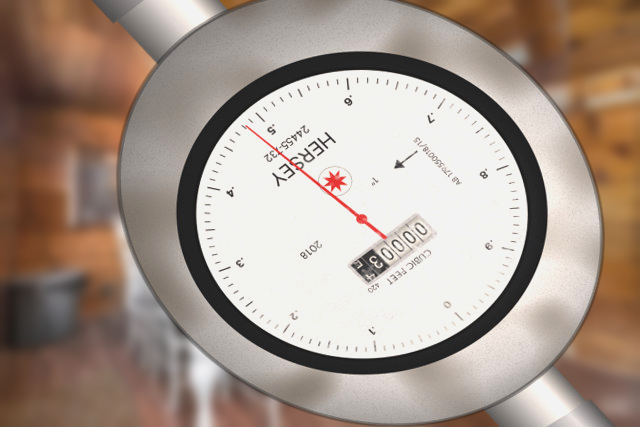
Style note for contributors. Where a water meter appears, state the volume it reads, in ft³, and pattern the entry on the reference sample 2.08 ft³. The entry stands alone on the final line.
34.48 ft³
